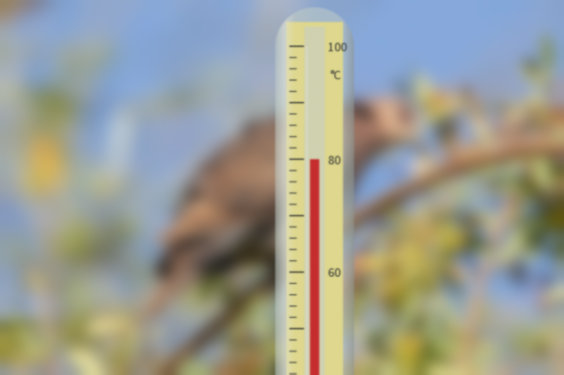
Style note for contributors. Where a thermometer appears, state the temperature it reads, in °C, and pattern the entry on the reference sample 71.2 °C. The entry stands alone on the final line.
80 °C
